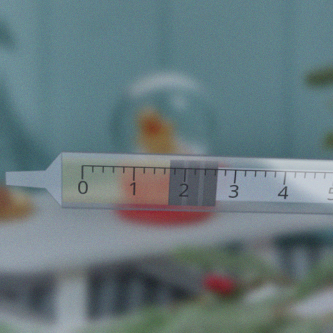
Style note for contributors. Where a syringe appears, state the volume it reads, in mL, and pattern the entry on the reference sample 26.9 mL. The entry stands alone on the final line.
1.7 mL
